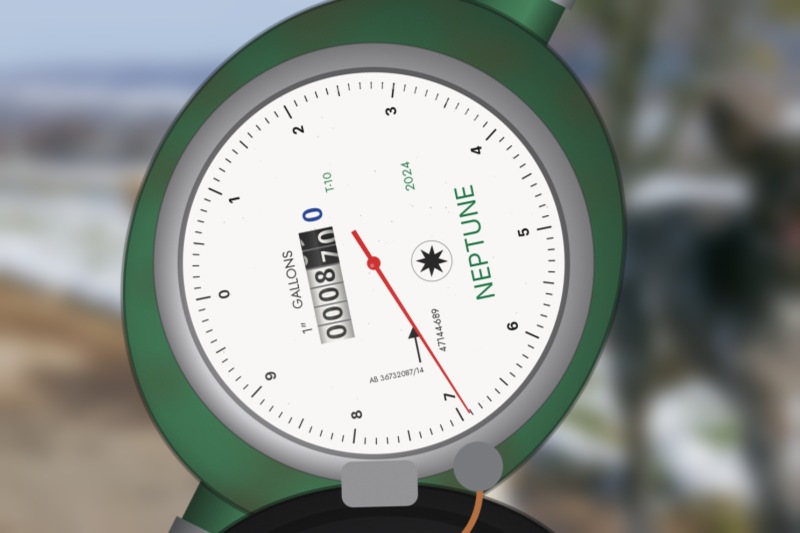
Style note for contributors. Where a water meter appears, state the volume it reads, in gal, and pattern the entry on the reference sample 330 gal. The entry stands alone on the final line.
8696.9 gal
